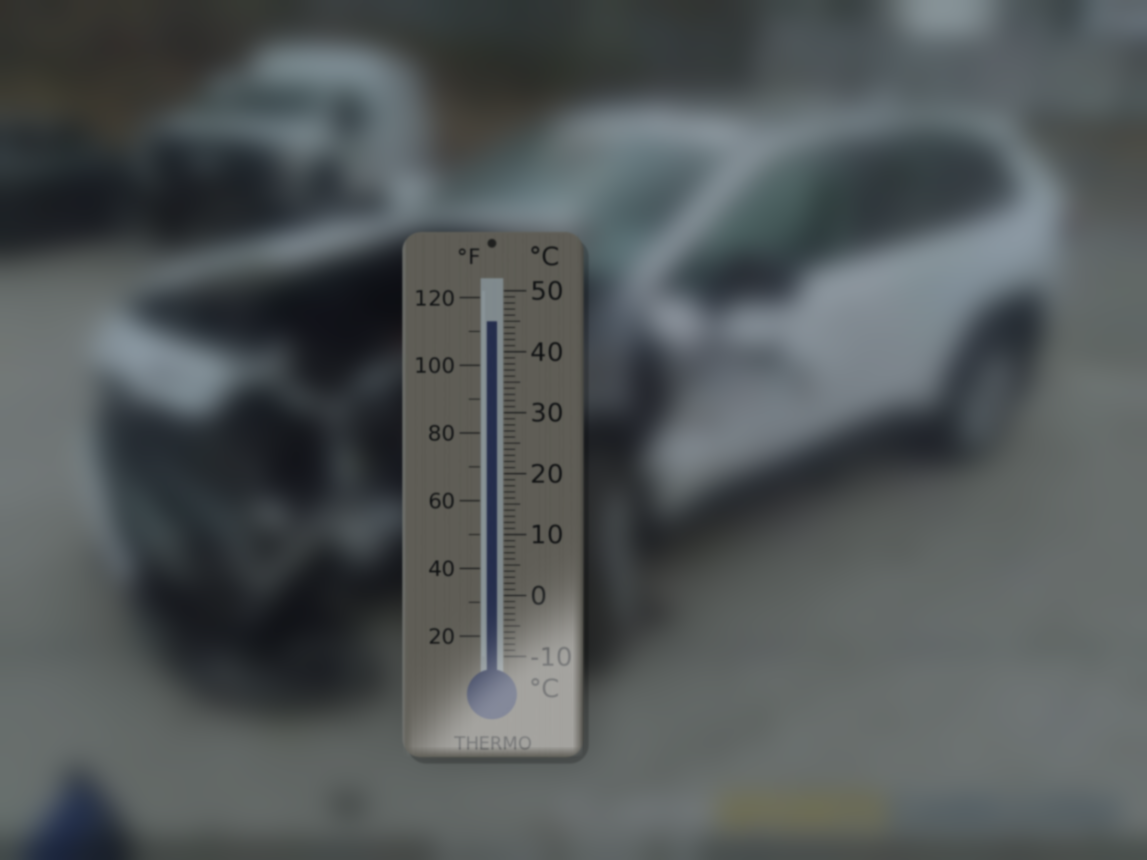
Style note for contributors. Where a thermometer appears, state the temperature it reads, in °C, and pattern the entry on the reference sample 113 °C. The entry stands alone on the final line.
45 °C
